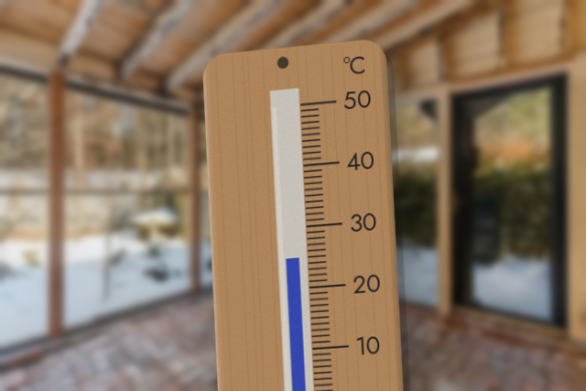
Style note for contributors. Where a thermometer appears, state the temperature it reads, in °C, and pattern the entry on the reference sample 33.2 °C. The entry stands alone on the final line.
25 °C
